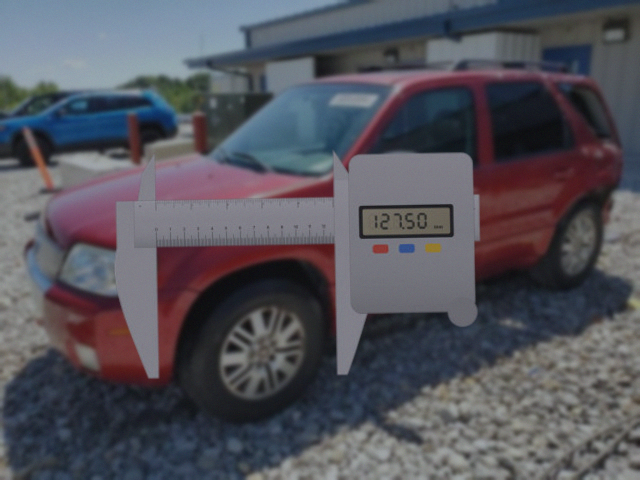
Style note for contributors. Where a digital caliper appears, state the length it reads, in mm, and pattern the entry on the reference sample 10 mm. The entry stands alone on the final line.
127.50 mm
